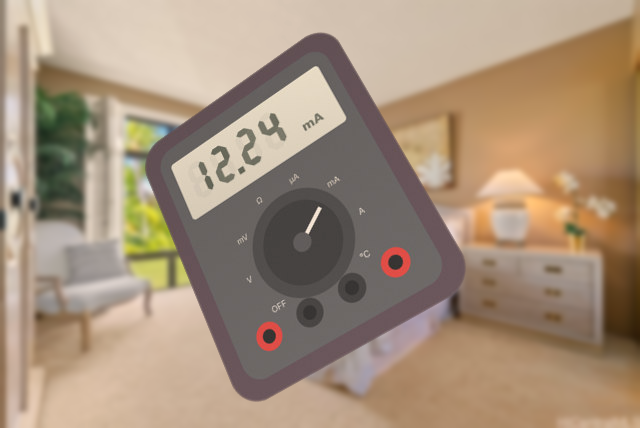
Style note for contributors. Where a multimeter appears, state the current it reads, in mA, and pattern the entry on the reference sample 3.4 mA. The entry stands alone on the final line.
12.24 mA
